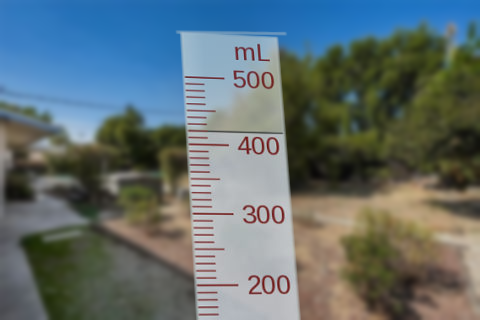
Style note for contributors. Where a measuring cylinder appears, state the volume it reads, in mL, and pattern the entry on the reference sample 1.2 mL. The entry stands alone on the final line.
420 mL
